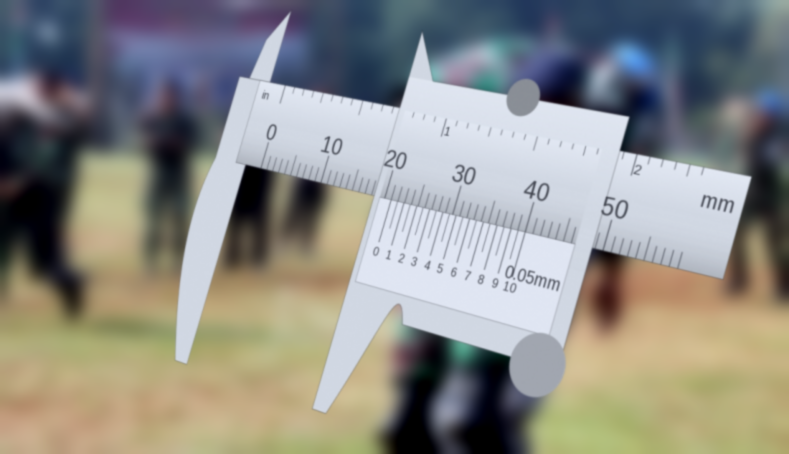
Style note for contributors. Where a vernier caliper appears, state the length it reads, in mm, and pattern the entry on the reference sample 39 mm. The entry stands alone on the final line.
21.0 mm
